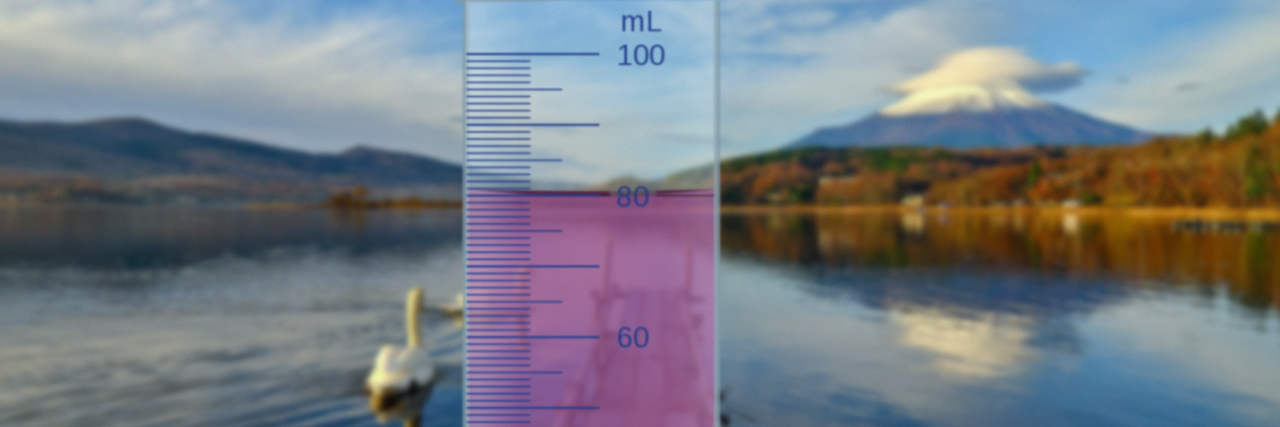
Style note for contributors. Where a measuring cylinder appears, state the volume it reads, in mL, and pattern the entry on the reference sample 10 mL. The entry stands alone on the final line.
80 mL
